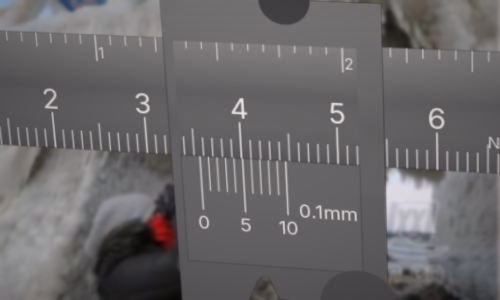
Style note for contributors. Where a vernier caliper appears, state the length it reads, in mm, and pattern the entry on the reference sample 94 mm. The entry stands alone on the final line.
35.6 mm
